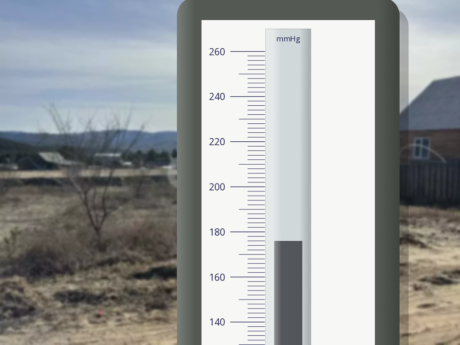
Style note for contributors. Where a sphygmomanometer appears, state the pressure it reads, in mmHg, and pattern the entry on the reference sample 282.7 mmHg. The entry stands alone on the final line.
176 mmHg
